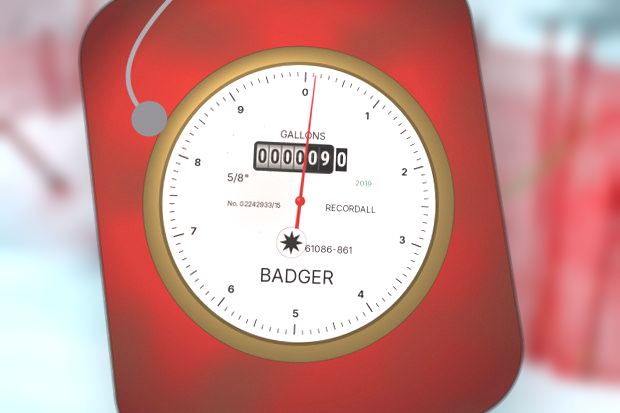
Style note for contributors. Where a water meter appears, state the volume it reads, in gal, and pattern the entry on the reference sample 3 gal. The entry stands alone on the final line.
90.1 gal
